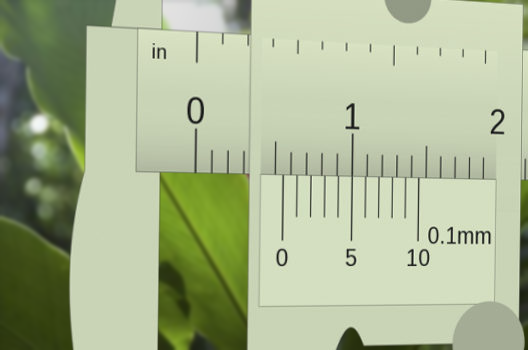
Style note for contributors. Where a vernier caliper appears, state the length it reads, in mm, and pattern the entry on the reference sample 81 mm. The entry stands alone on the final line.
5.5 mm
